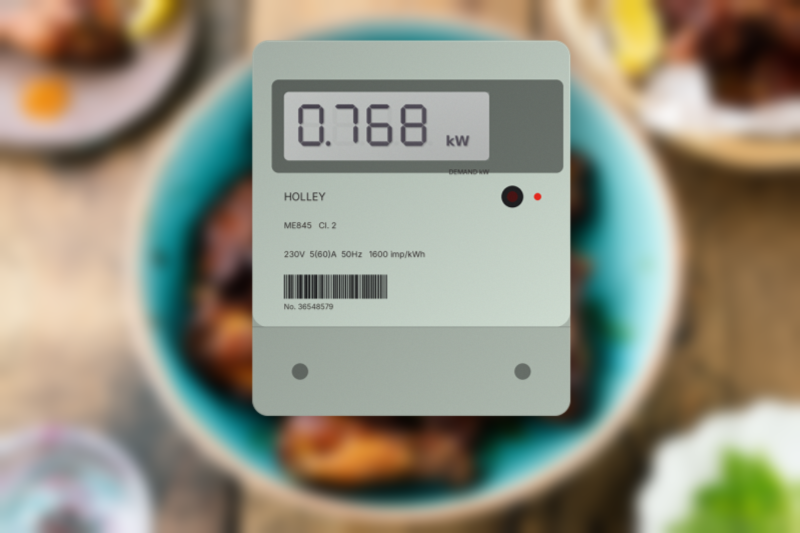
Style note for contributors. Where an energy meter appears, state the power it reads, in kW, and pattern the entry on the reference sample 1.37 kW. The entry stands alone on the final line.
0.768 kW
